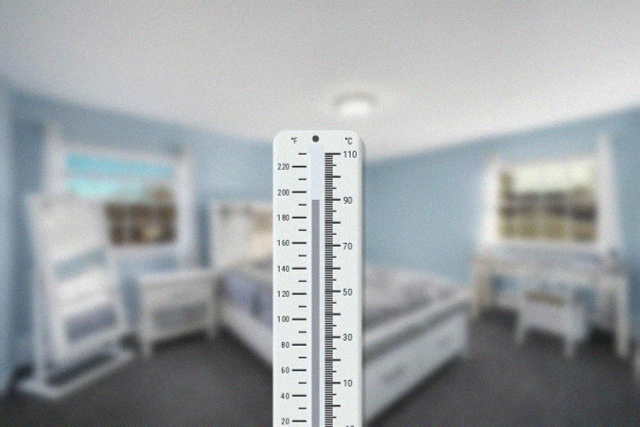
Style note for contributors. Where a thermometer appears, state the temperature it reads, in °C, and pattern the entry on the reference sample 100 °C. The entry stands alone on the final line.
90 °C
